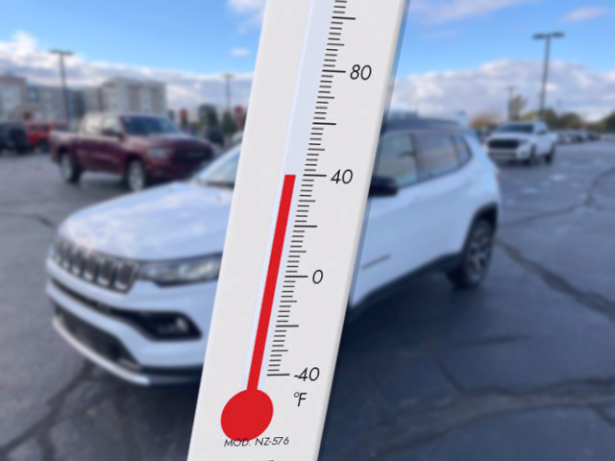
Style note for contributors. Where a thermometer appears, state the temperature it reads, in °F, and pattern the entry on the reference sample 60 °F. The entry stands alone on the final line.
40 °F
